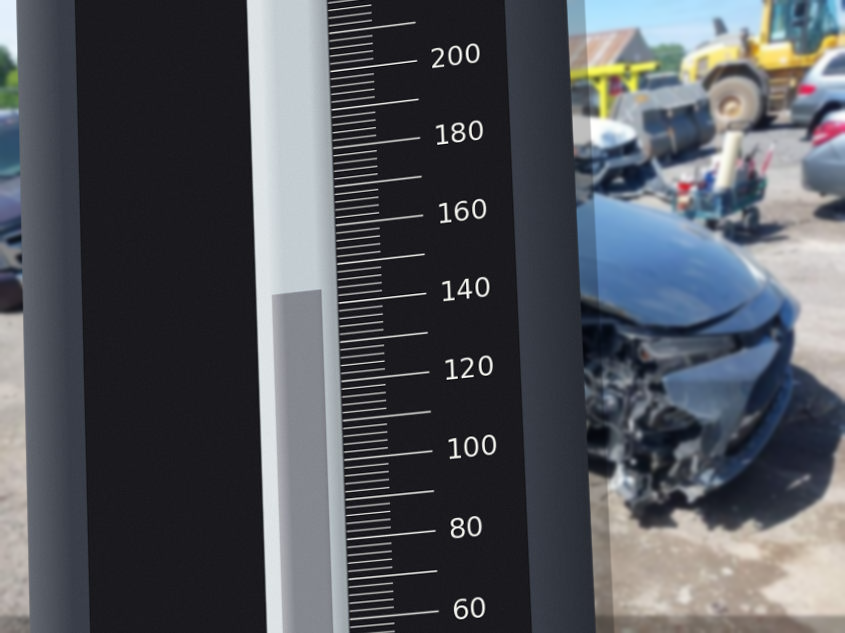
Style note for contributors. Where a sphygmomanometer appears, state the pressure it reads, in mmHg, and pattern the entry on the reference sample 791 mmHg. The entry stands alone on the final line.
144 mmHg
